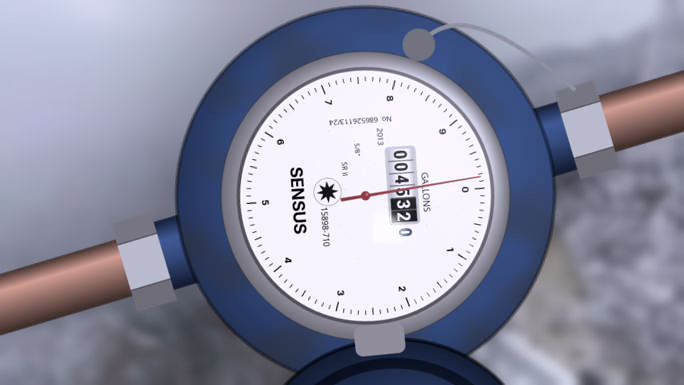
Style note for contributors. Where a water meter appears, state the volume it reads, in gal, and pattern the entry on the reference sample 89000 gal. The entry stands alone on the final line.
45319.8 gal
